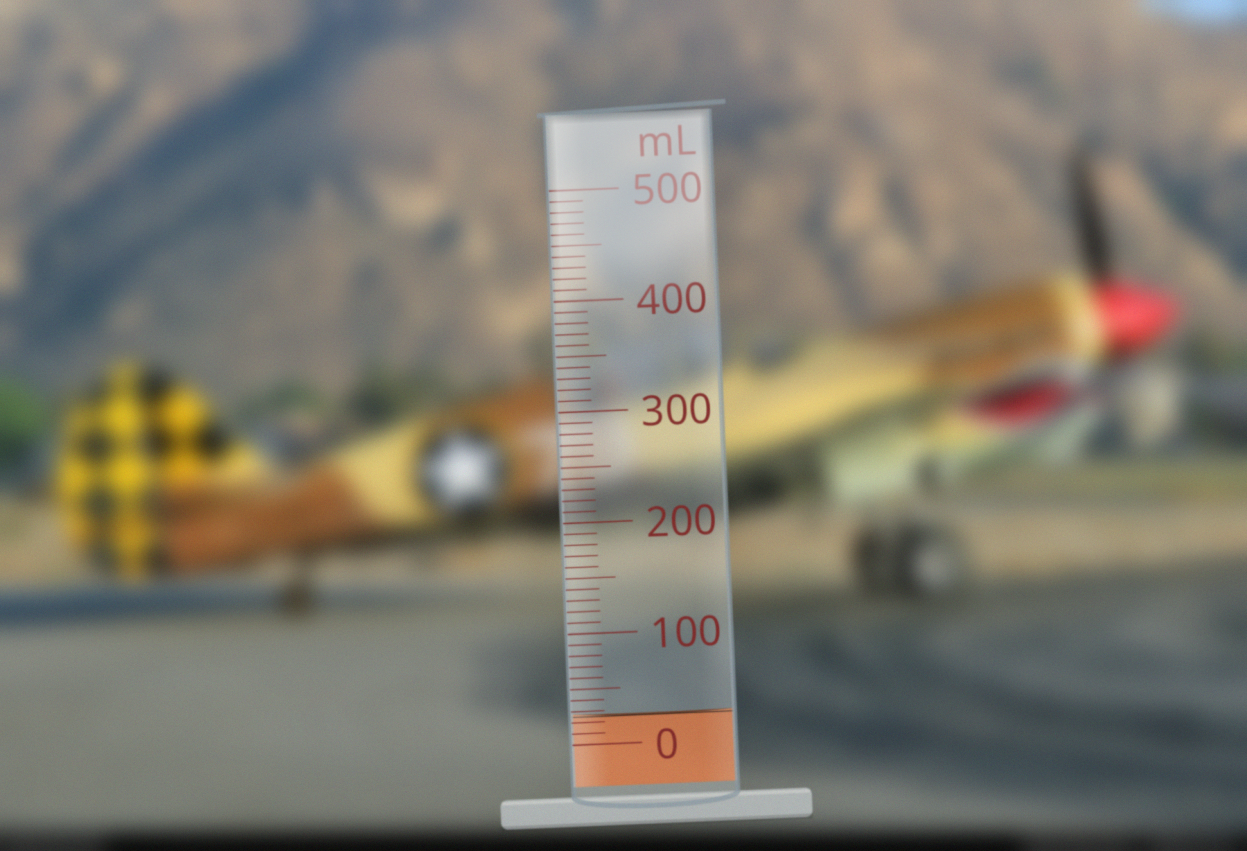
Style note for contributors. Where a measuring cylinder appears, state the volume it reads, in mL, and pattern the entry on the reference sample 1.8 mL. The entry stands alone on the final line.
25 mL
